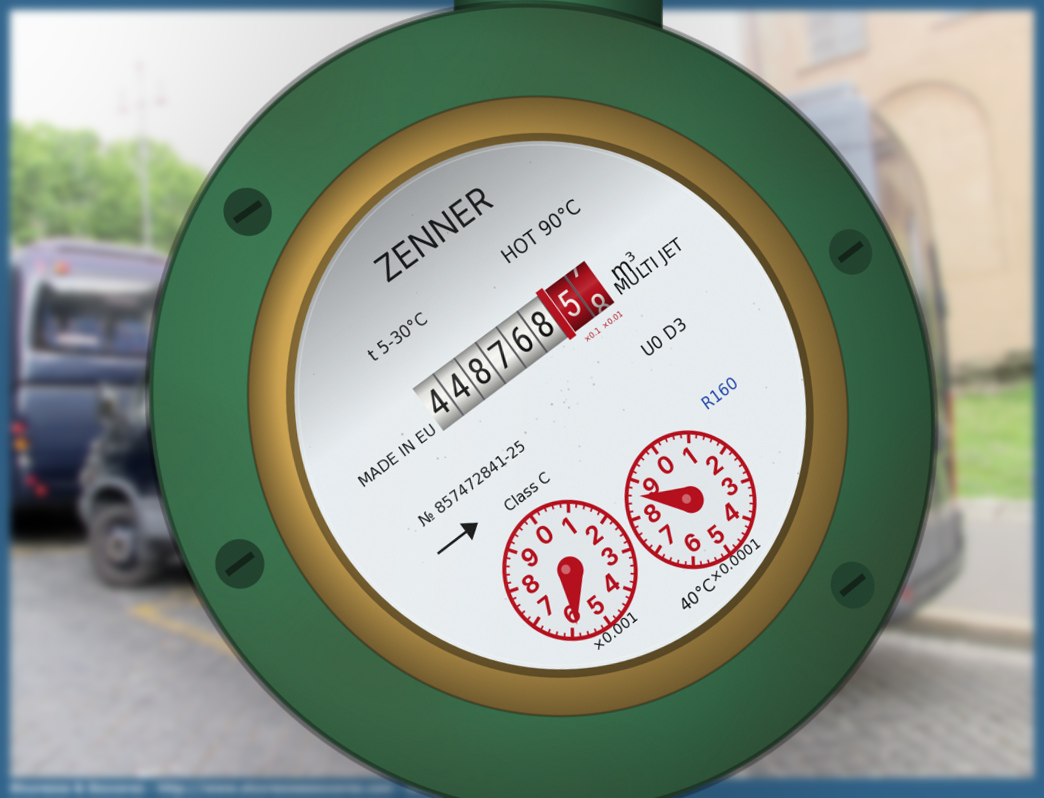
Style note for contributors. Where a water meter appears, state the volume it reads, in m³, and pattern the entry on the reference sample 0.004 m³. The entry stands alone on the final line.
448768.5758 m³
